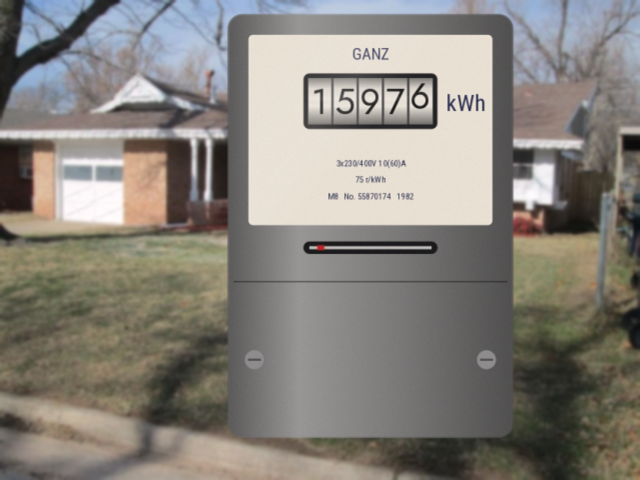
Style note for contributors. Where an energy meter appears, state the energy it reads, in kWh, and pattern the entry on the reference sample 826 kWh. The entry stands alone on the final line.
15976 kWh
